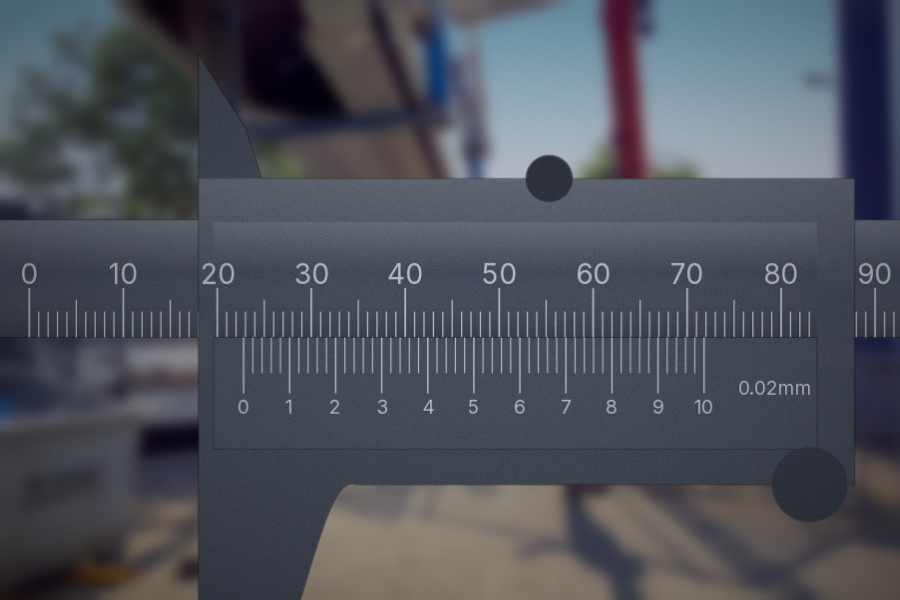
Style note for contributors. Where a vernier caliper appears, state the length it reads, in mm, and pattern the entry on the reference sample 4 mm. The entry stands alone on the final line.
22.8 mm
